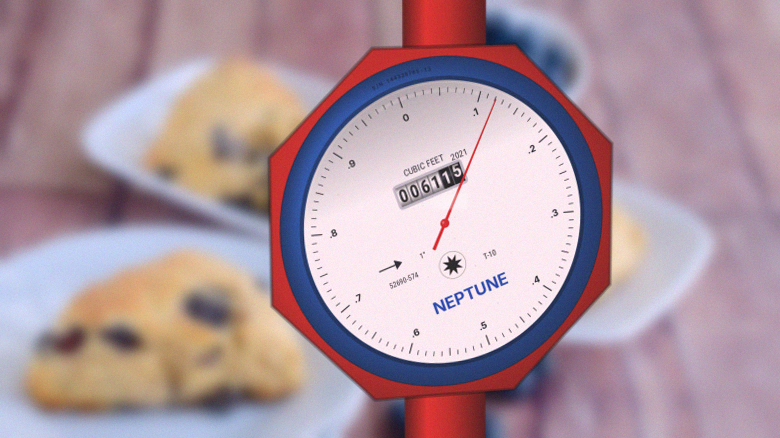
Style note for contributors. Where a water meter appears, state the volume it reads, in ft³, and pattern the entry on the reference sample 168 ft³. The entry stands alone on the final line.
6115.12 ft³
